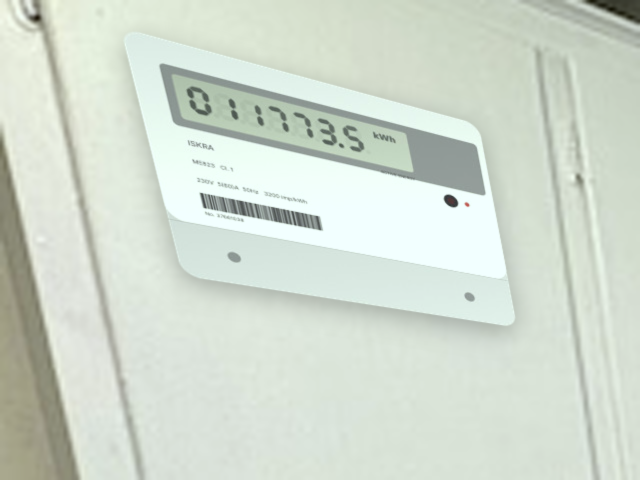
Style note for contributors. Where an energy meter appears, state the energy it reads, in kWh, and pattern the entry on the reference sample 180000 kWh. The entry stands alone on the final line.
11773.5 kWh
